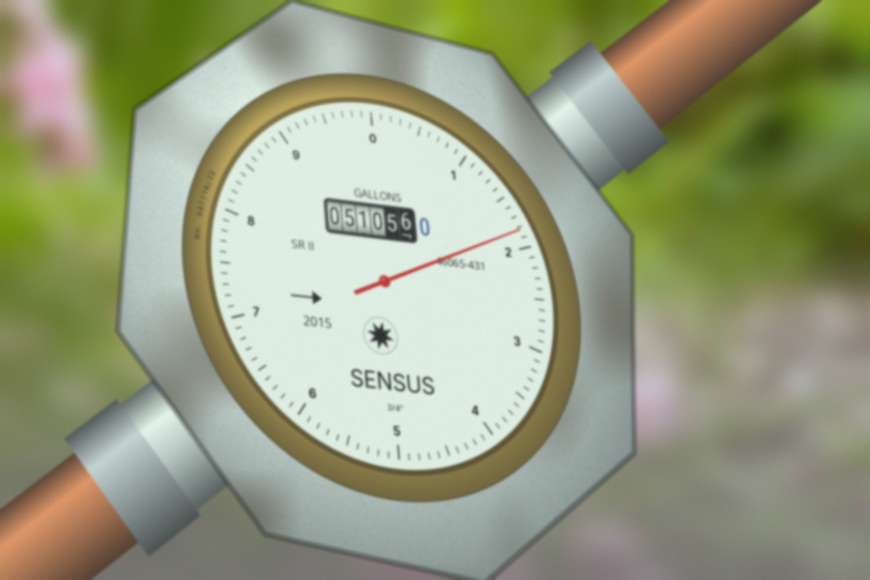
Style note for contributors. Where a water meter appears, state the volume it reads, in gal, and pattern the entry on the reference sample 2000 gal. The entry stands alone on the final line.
510561.8 gal
